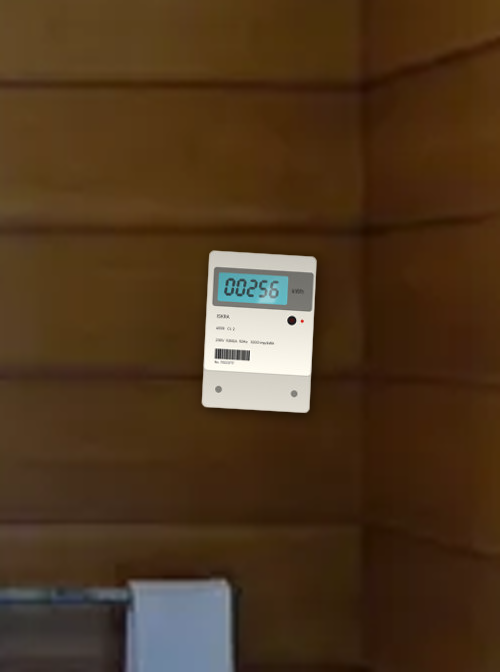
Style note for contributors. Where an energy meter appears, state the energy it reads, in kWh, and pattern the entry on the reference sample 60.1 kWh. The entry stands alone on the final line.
256 kWh
